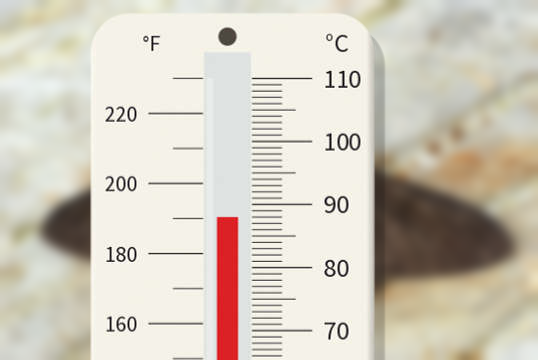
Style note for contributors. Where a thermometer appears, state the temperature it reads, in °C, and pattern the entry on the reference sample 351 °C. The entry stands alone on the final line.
88 °C
